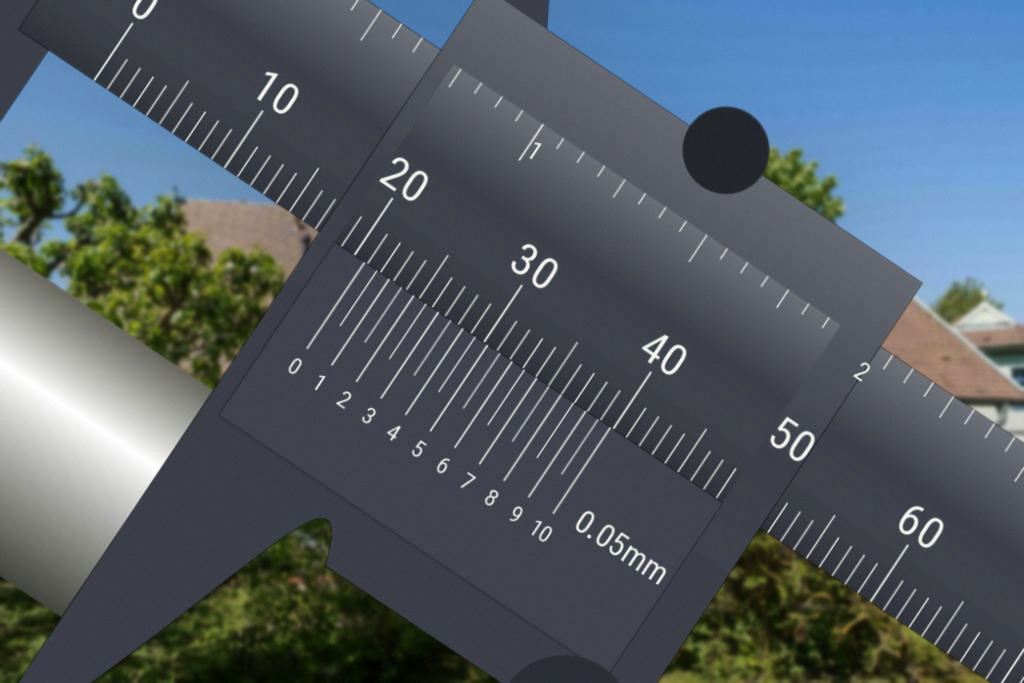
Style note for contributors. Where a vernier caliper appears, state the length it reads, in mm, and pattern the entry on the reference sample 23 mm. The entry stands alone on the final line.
20.8 mm
